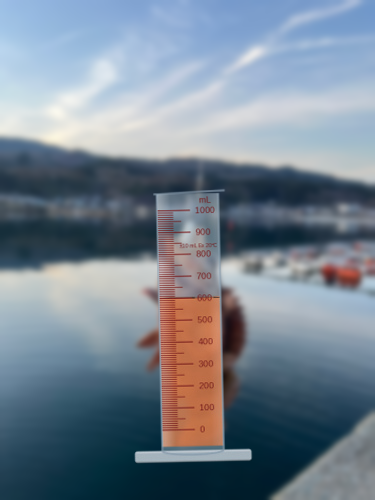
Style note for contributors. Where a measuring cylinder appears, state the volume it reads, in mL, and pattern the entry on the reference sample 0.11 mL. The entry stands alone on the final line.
600 mL
